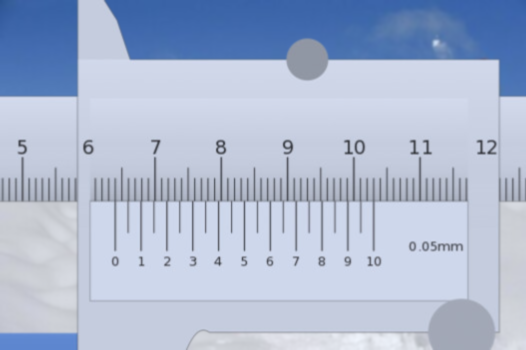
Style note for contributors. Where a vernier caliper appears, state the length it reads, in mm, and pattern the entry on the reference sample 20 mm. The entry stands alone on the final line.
64.0 mm
